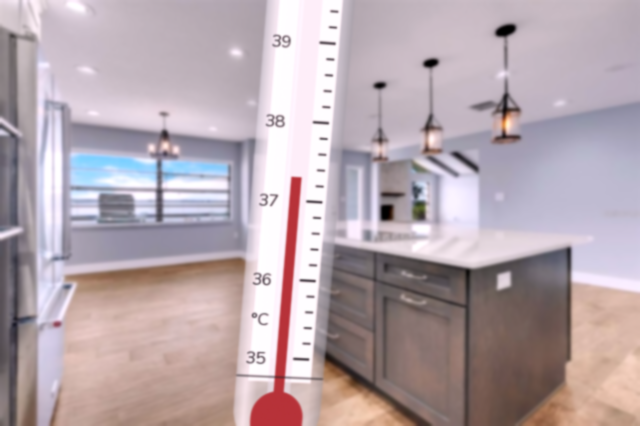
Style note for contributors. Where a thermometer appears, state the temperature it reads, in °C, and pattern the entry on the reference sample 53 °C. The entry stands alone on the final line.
37.3 °C
